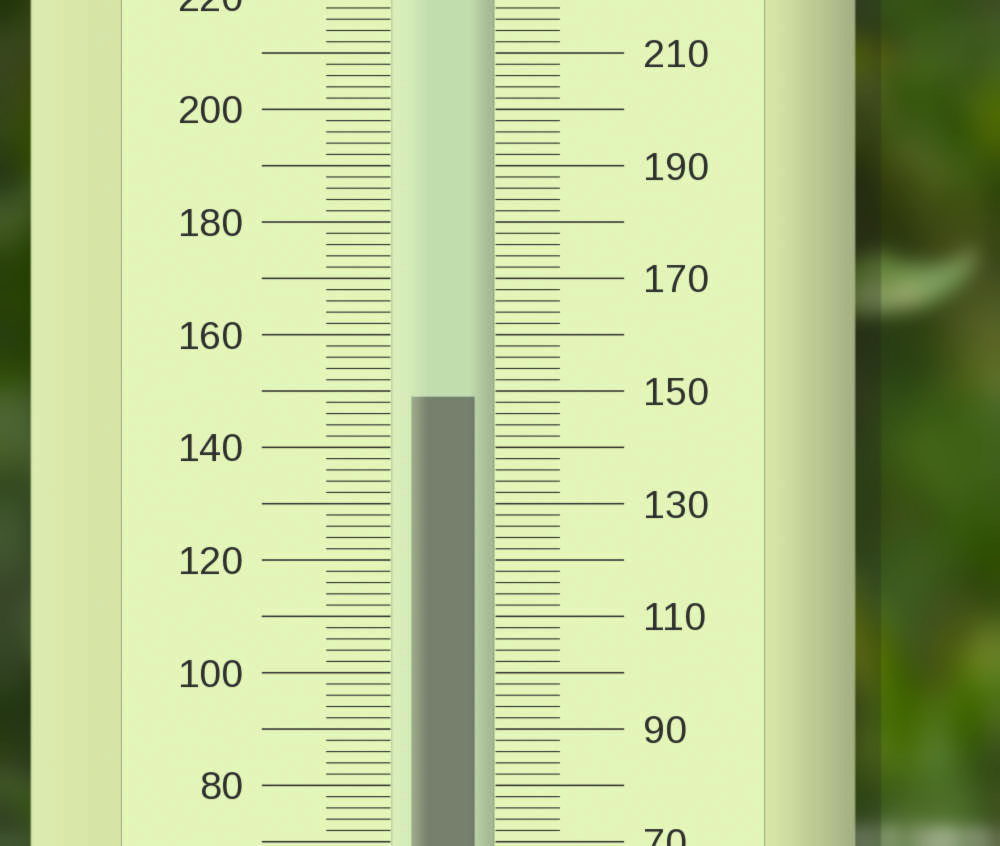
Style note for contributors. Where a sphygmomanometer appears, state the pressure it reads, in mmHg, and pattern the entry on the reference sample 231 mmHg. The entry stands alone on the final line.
149 mmHg
